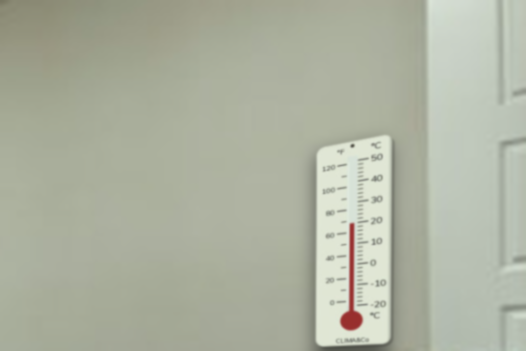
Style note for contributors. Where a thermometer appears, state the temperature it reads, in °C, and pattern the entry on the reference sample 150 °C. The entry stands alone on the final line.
20 °C
